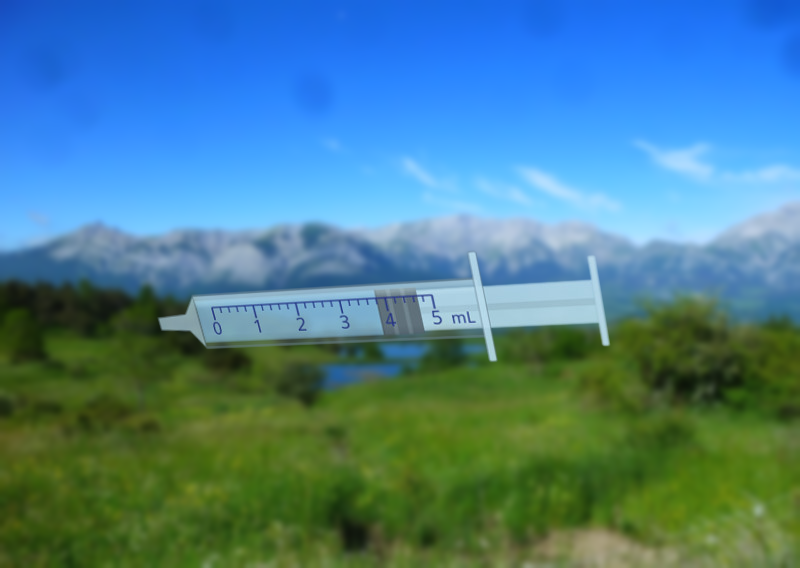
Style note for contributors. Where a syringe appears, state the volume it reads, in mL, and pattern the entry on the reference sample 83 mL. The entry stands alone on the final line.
3.8 mL
